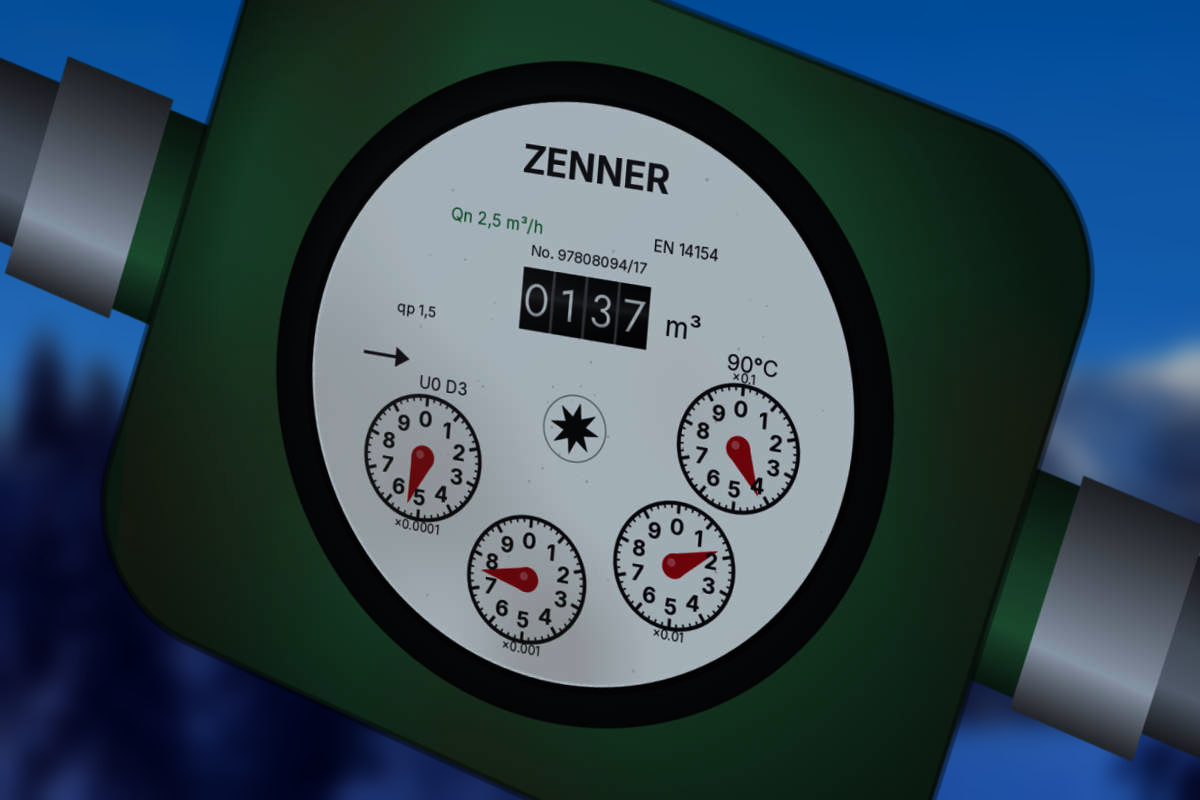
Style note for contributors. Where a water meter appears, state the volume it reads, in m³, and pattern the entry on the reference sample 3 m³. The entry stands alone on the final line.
137.4175 m³
